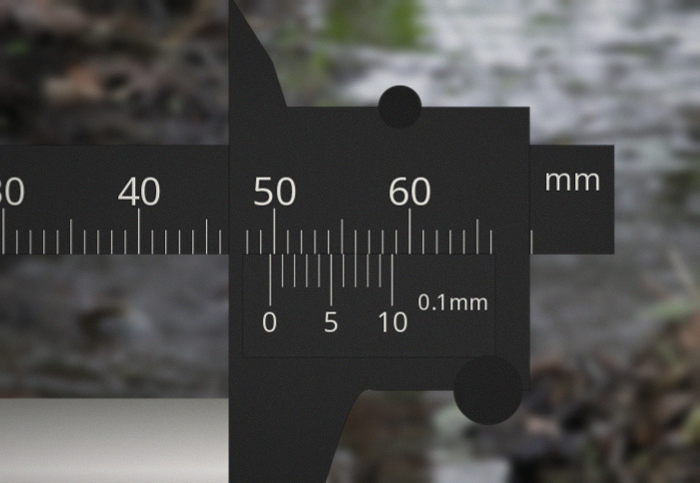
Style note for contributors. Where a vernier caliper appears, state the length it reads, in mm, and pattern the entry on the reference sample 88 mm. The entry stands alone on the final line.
49.7 mm
